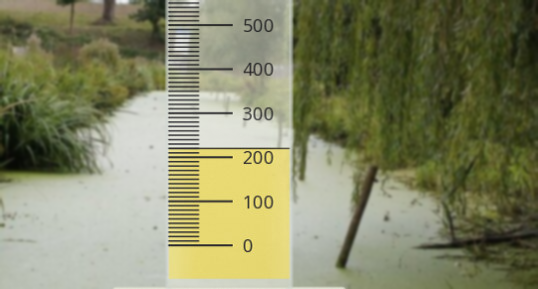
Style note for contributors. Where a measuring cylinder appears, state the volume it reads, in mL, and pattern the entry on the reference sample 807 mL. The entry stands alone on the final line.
220 mL
